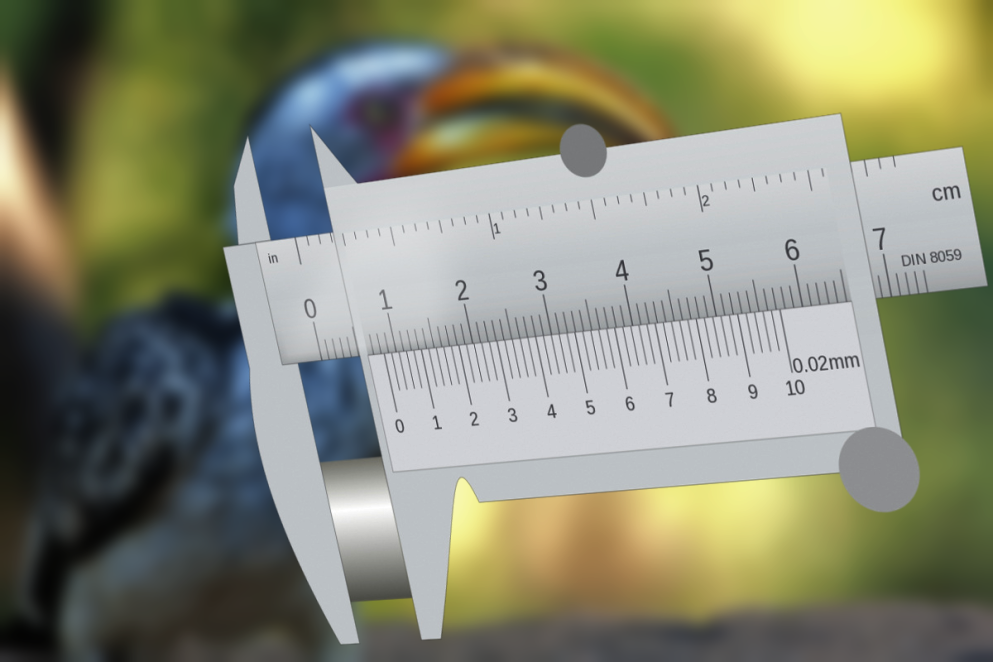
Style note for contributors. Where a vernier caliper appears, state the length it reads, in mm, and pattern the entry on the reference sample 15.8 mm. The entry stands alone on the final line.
8.4 mm
